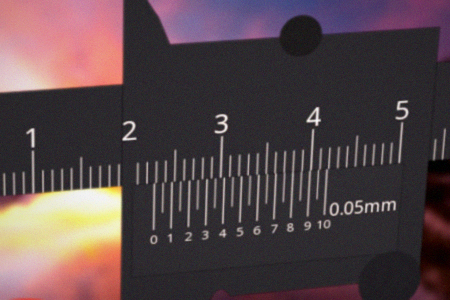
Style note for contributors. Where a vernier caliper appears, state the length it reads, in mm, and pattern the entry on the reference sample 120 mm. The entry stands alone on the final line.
22.8 mm
